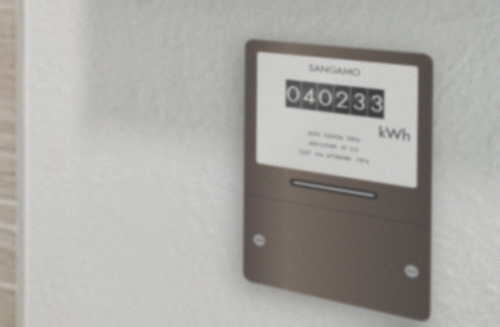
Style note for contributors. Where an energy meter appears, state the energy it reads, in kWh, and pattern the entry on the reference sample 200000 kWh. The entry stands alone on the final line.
40233 kWh
